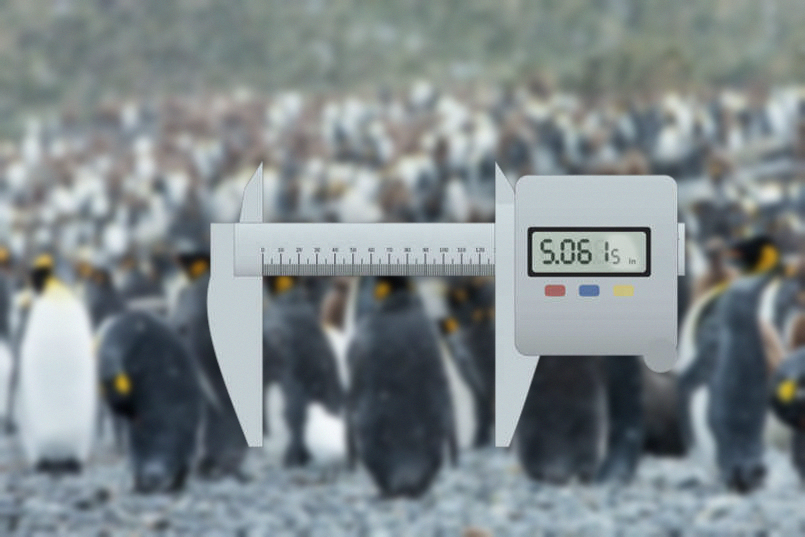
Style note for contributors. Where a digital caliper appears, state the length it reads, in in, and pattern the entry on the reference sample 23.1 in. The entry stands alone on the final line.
5.0615 in
